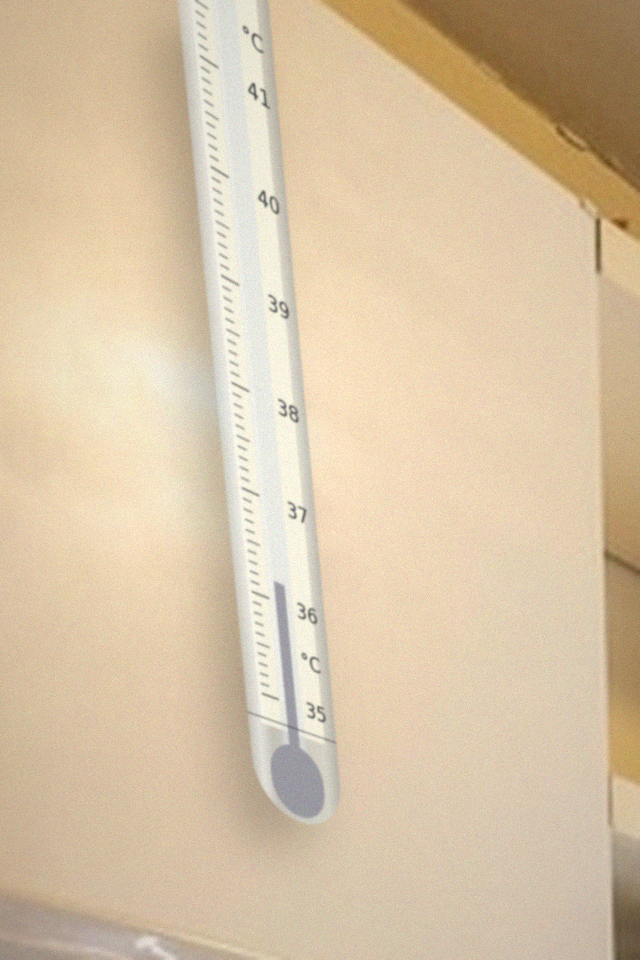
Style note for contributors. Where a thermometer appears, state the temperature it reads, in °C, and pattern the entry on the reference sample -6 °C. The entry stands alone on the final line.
36.2 °C
